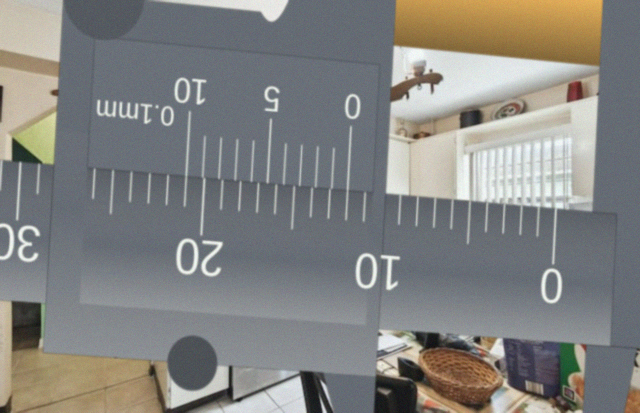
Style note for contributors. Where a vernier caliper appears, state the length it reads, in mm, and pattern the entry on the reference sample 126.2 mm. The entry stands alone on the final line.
12.0 mm
